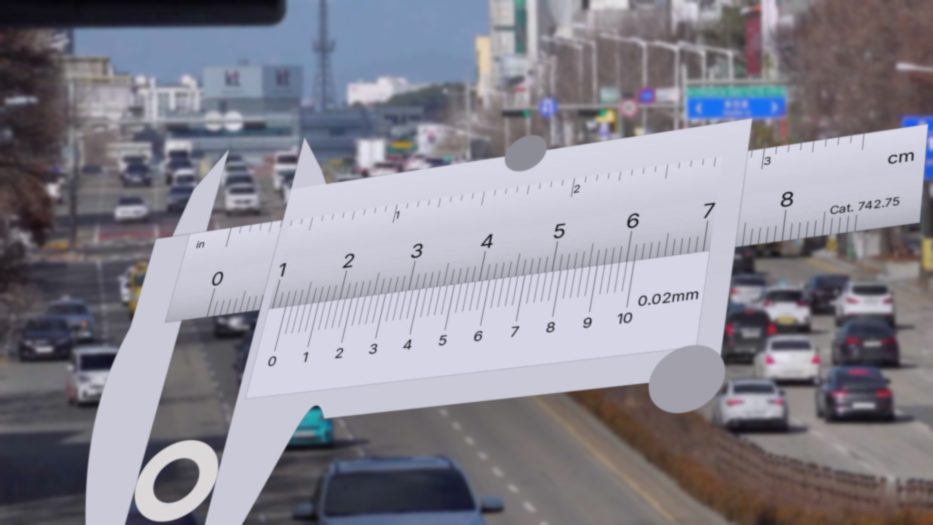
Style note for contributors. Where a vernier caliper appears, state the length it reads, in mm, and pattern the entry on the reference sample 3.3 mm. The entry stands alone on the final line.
12.0 mm
